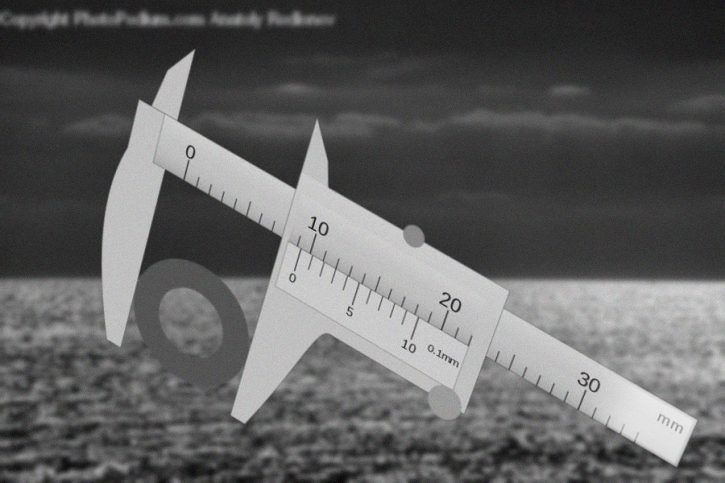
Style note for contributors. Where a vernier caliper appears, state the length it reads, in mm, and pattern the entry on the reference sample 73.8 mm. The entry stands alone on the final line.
9.3 mm
